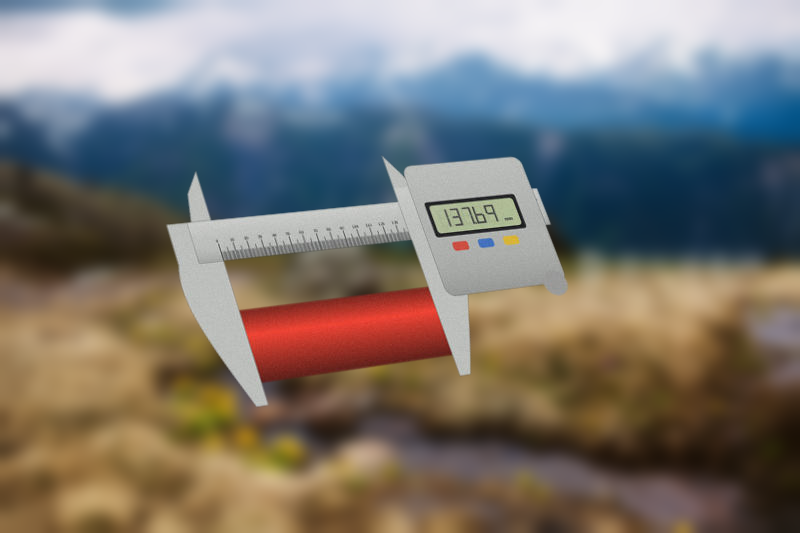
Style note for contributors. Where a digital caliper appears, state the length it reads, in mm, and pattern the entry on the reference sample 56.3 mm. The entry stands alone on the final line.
137.69 mm
